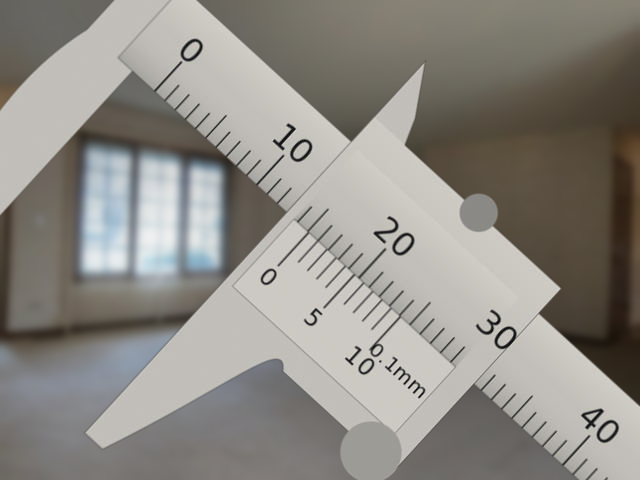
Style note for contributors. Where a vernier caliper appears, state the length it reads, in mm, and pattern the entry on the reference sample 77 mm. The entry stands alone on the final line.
15.1 mm
